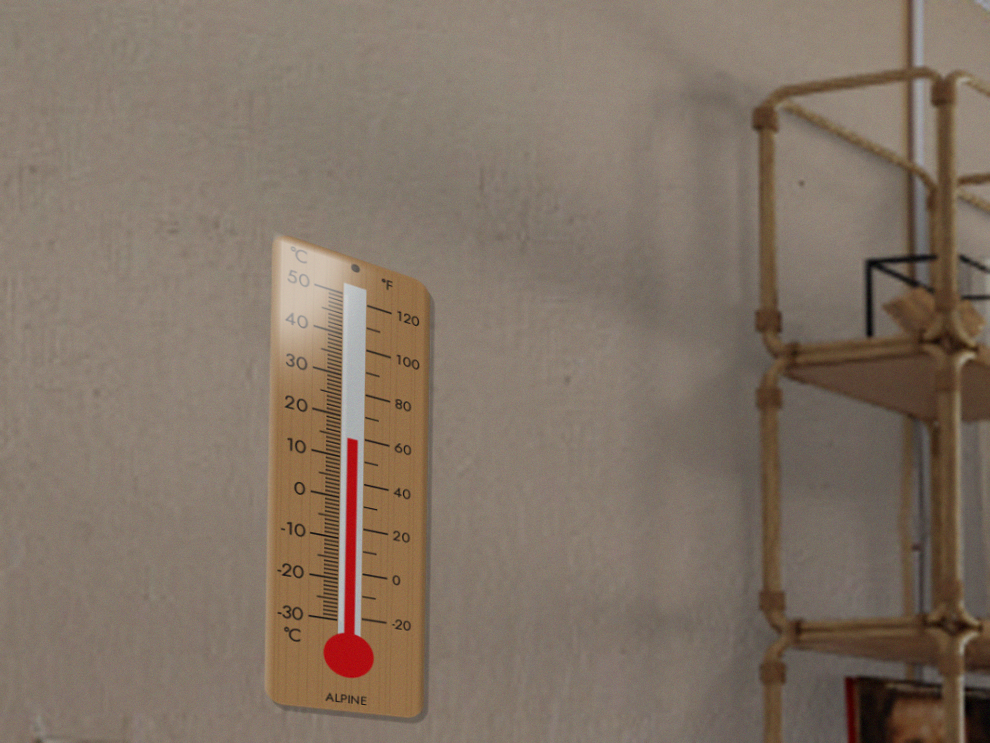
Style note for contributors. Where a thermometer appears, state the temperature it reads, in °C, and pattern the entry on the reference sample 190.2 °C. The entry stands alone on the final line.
15 °C
